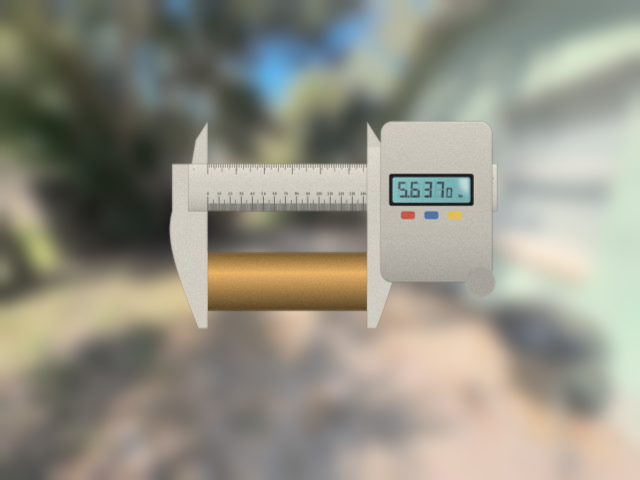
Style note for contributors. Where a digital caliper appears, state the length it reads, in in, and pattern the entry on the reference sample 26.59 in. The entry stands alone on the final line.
5.6370 in
